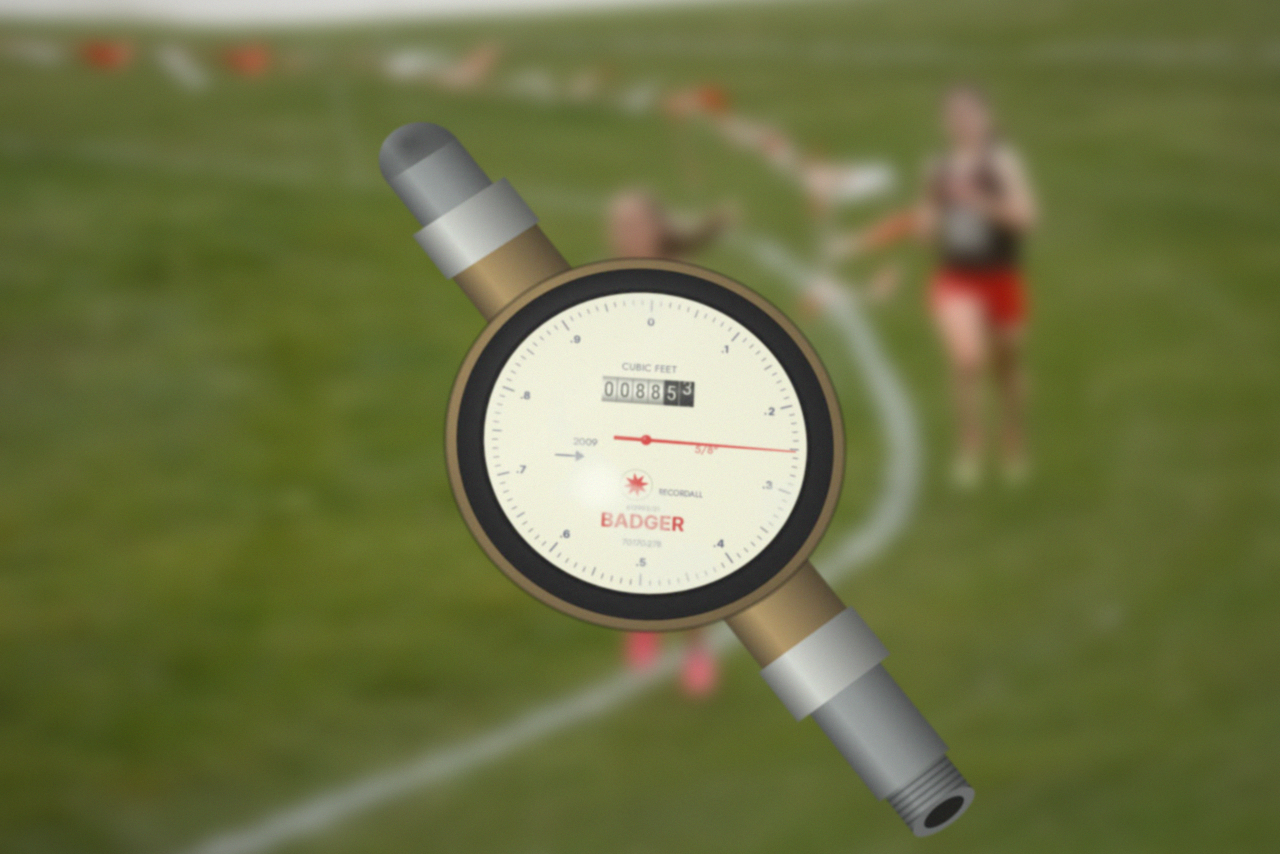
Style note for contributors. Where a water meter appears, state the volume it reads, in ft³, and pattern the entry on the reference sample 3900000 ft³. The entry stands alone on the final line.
8853.25 ft³
